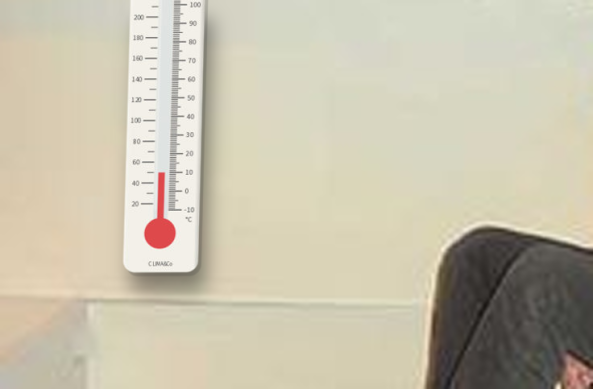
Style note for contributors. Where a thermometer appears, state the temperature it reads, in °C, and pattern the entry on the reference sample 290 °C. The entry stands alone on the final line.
10 °C
